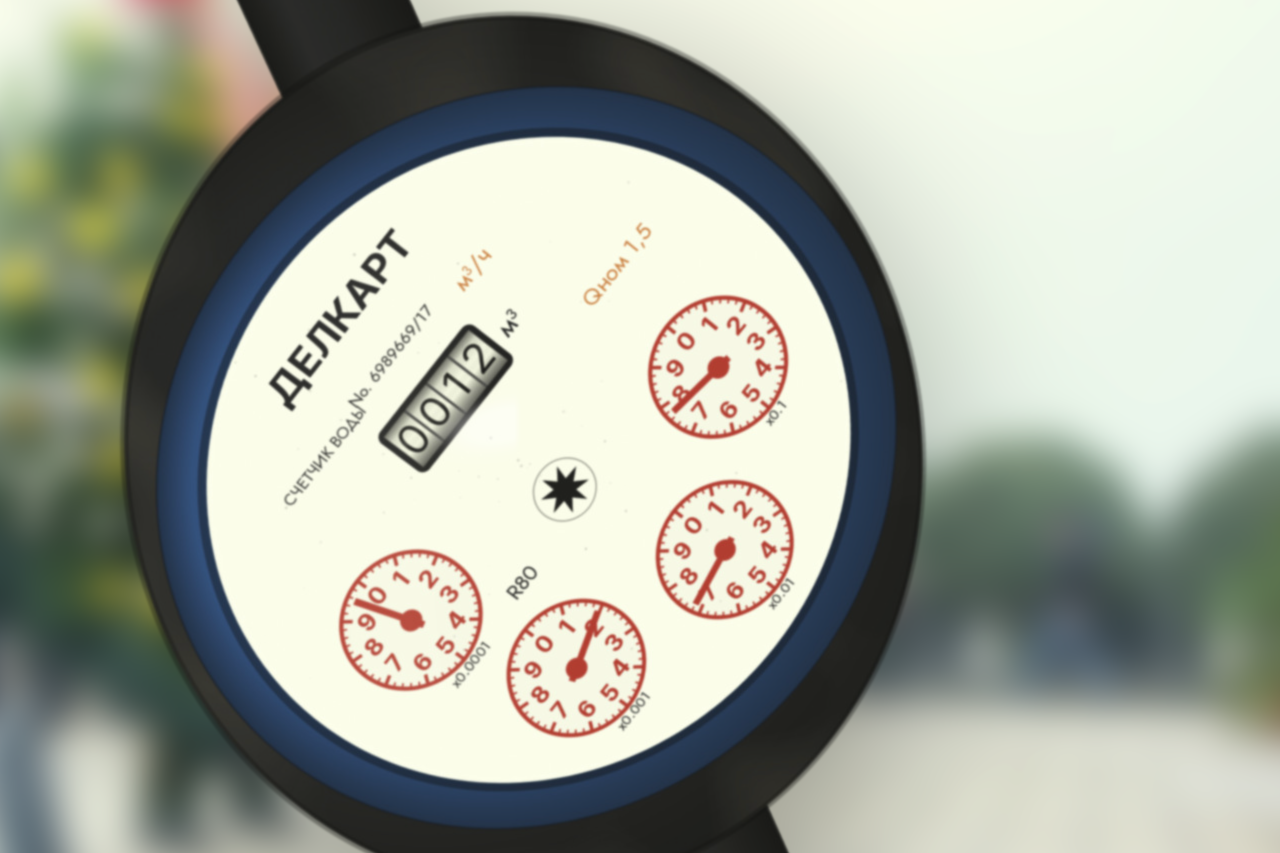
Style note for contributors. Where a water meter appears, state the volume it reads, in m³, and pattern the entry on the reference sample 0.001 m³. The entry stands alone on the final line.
12.7719 m³
